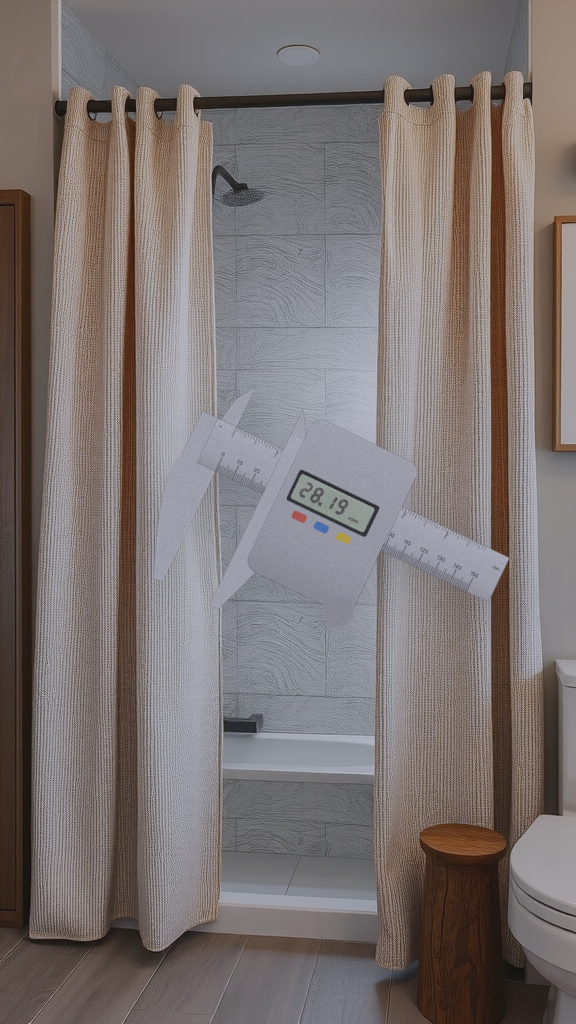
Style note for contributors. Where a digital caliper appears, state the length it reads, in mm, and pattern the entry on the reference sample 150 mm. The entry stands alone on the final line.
28.19 mm
